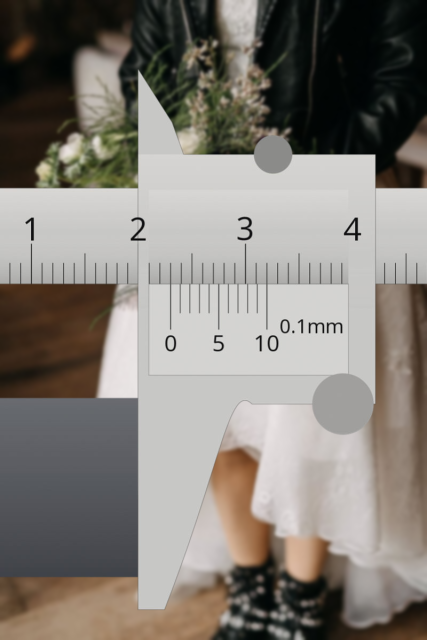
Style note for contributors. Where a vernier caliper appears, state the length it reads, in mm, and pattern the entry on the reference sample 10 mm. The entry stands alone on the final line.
23.0 mm
